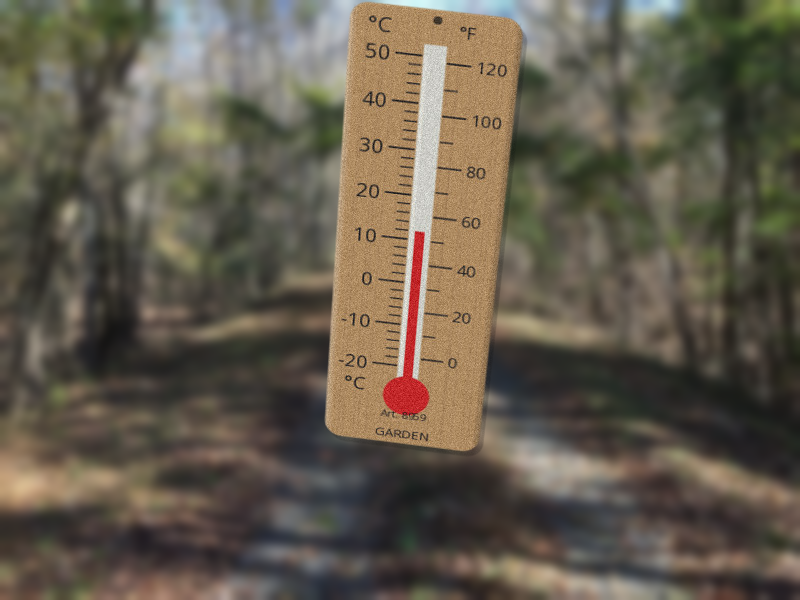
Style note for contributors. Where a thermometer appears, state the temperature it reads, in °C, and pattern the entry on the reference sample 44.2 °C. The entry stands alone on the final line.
12 °C
